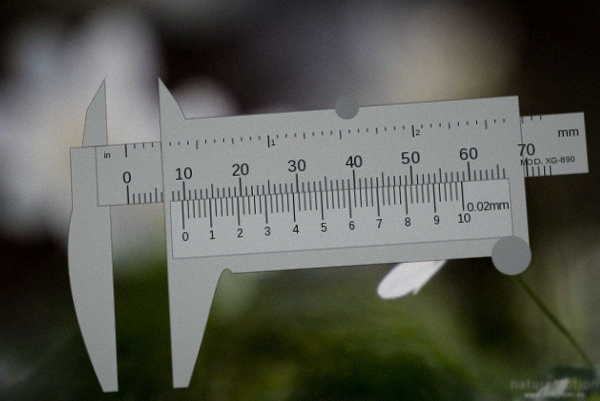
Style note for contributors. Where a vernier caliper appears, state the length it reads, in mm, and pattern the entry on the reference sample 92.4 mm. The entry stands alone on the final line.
9.6 mm
